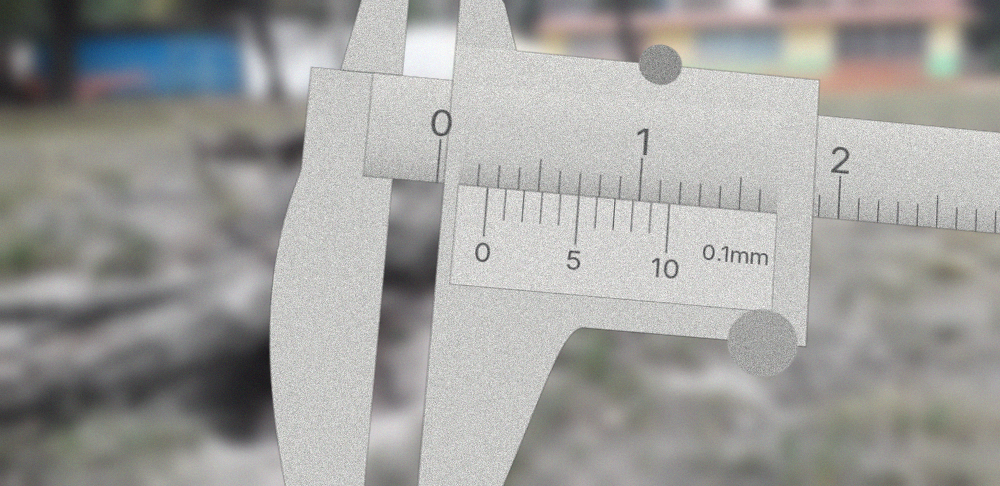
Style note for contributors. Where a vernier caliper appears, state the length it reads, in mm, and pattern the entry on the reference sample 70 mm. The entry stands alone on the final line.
2.5 mm
